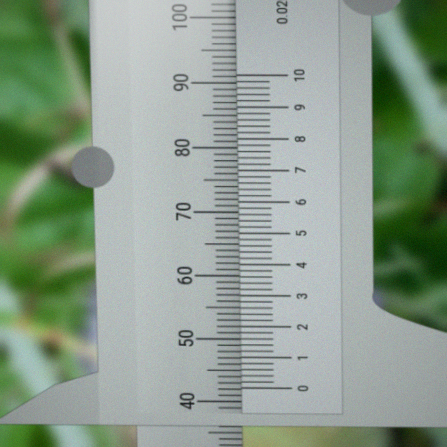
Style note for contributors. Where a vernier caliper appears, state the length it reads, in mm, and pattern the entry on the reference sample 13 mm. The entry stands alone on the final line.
42.2 mm
